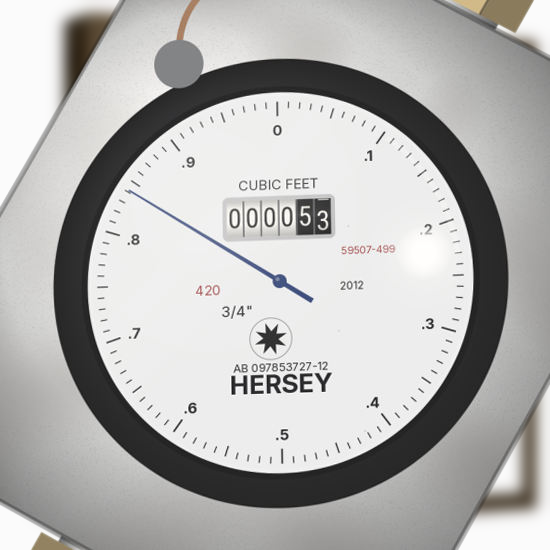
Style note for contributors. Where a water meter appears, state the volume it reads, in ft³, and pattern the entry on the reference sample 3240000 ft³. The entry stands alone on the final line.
52.84 ft³
